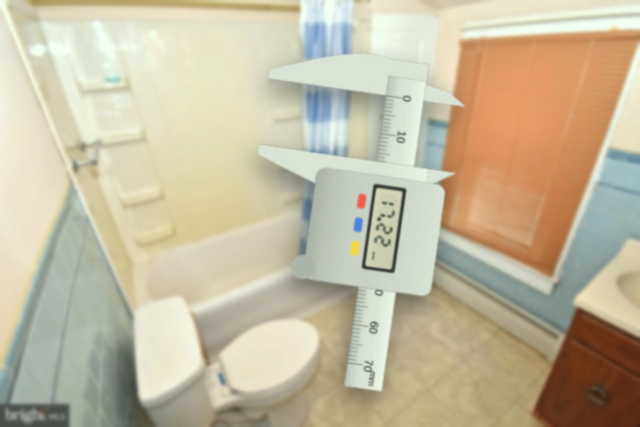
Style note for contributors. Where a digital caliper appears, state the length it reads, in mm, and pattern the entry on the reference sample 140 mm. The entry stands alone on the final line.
17.22 mm
